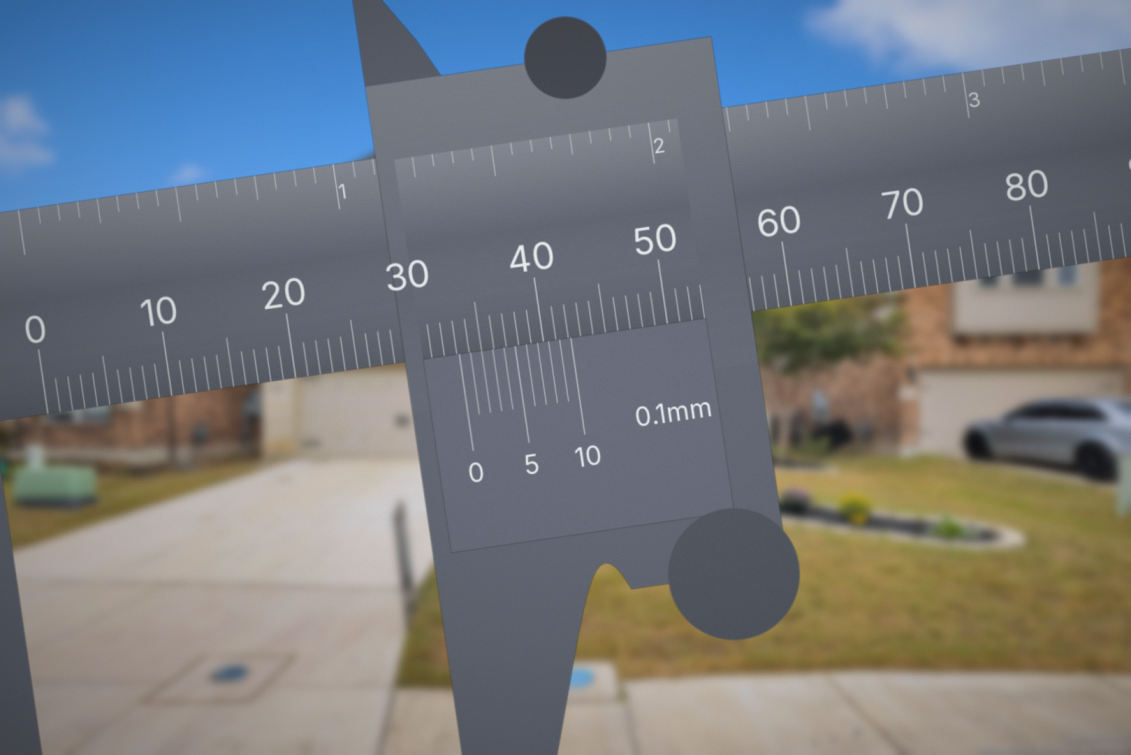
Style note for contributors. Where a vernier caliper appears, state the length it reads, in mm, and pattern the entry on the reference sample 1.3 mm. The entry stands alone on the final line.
33.2 mm
